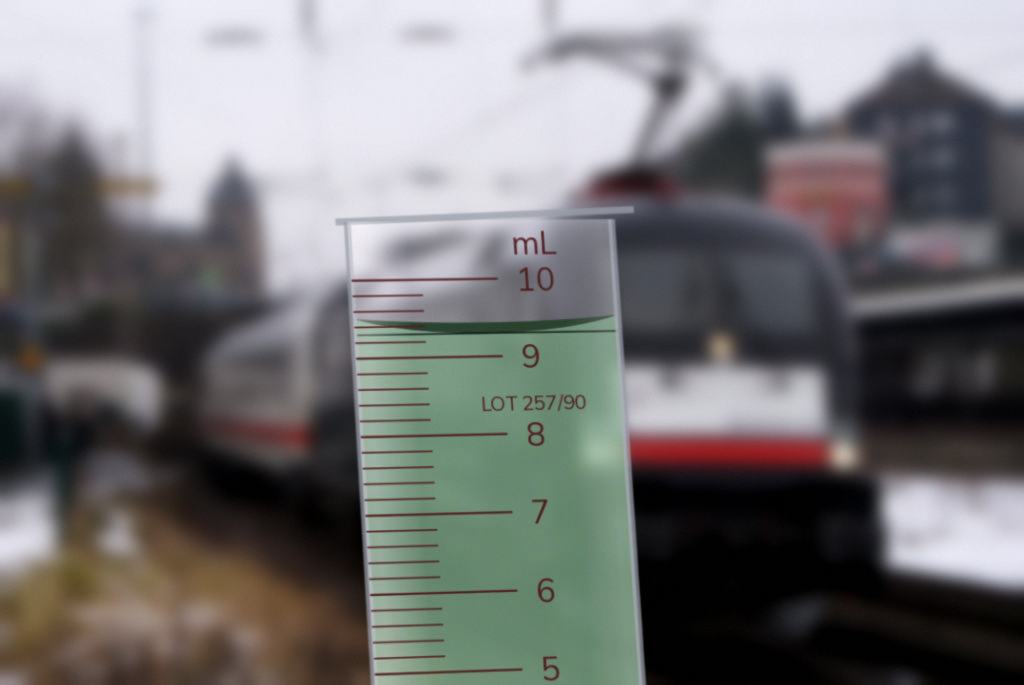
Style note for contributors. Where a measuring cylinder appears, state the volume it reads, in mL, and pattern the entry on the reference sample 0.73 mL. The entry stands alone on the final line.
9.3 mL
